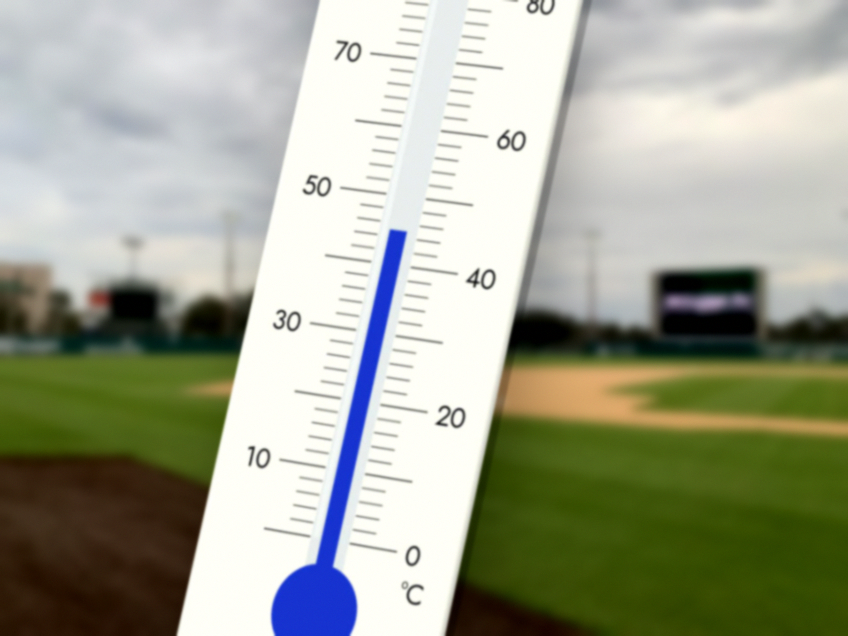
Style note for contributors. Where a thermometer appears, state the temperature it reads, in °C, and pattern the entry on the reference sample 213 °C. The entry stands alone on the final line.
45 °C
